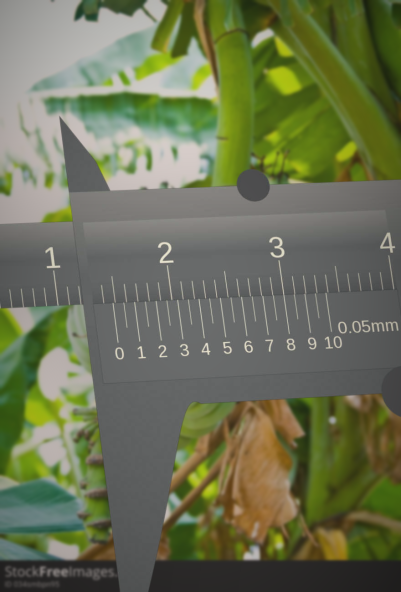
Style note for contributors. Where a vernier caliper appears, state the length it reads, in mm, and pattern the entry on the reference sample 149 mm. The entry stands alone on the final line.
14.8 mm
